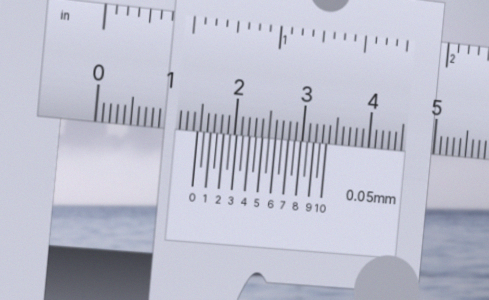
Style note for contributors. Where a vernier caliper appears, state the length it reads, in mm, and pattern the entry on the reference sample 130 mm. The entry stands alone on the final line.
14.6 mm
